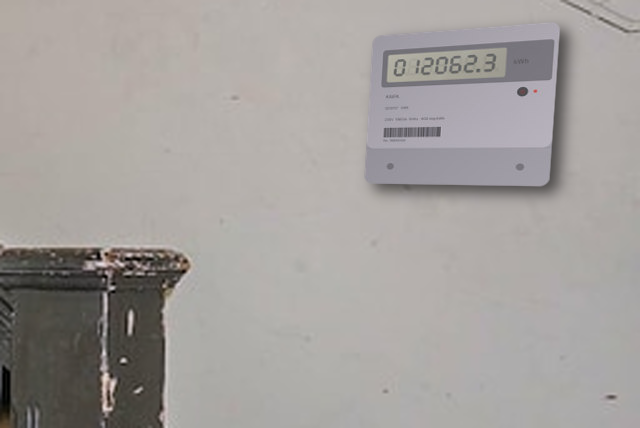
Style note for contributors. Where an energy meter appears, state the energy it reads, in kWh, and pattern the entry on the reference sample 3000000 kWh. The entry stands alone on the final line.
12062.3 kWh
